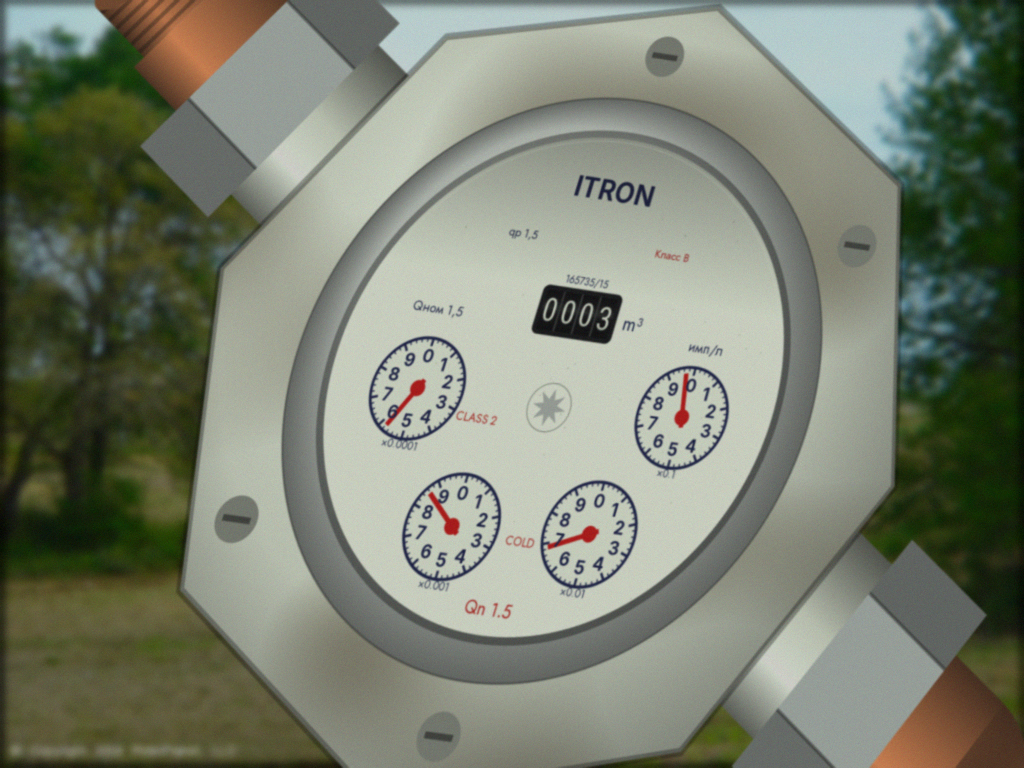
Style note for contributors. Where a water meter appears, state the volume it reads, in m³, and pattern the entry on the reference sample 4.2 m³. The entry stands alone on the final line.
2.9685 m³
